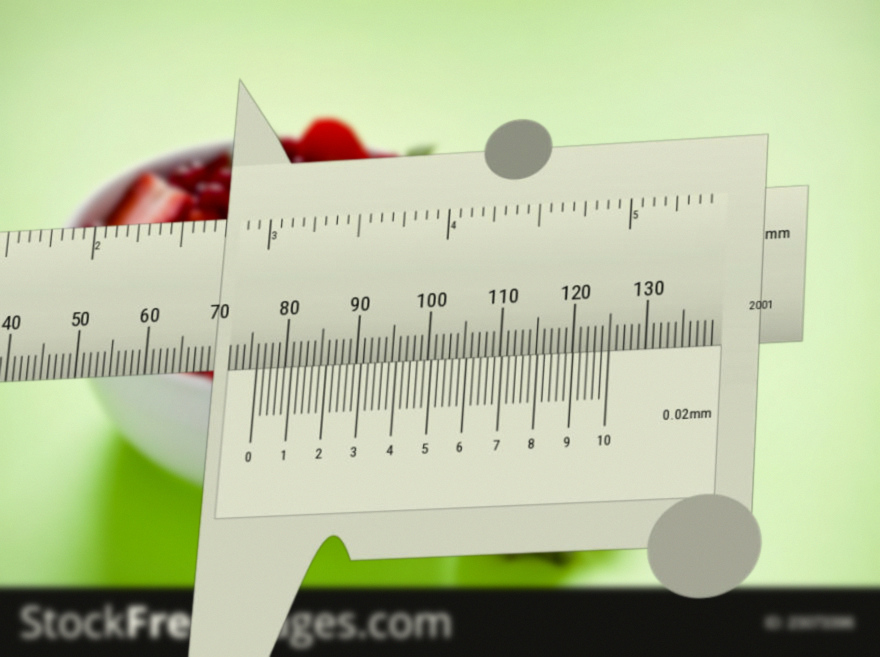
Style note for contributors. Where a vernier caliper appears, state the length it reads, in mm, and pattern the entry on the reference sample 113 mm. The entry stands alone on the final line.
76.0 mm
